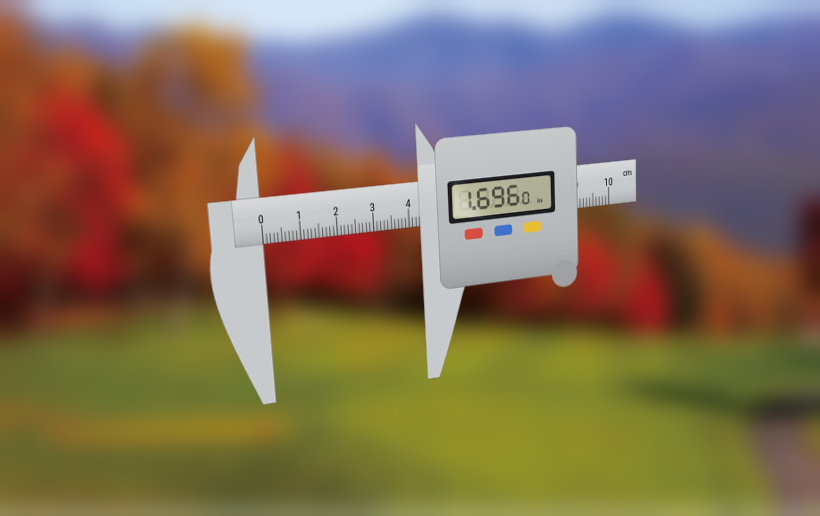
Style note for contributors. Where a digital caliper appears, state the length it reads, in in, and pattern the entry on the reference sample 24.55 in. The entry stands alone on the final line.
1.6960 in
